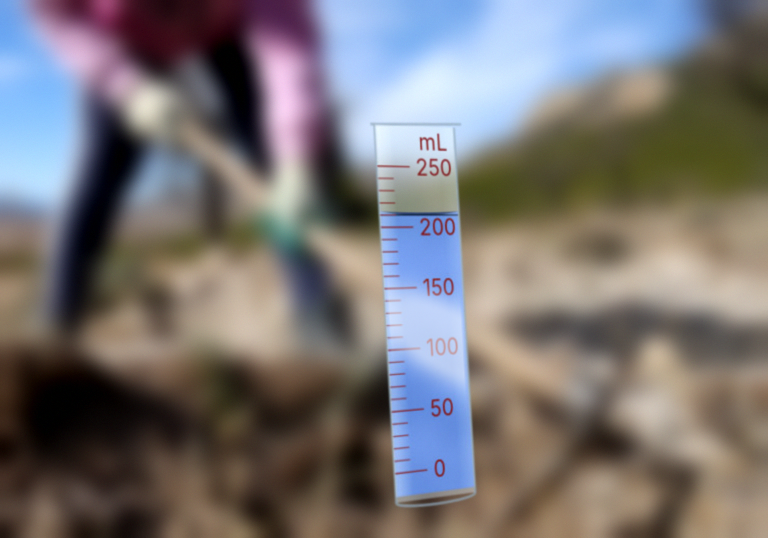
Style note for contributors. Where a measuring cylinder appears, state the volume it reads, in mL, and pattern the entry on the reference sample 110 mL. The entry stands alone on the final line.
210 mL
